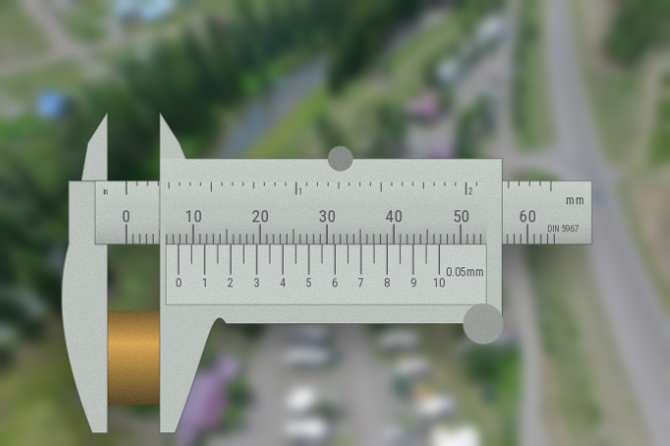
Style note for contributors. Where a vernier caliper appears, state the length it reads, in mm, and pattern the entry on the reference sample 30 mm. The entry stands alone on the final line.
7.8 mm
